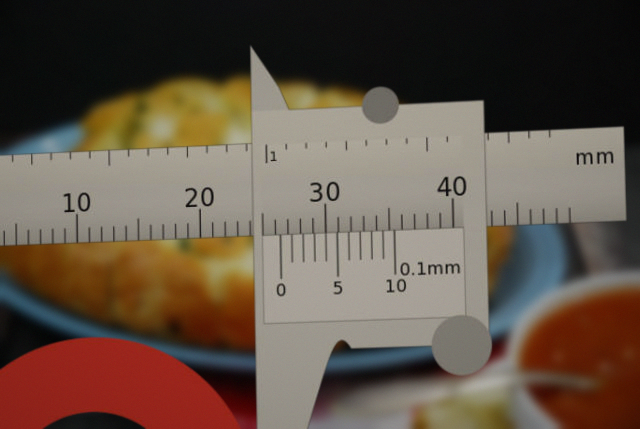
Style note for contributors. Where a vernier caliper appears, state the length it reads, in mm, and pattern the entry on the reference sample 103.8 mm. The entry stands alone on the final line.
26.4 mm
